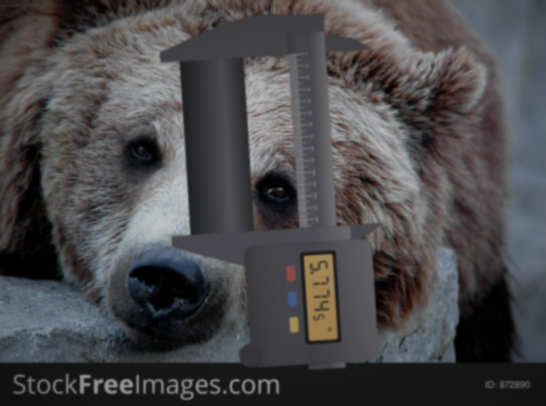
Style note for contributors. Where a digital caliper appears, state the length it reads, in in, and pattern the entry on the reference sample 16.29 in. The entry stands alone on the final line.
5.7745 in
